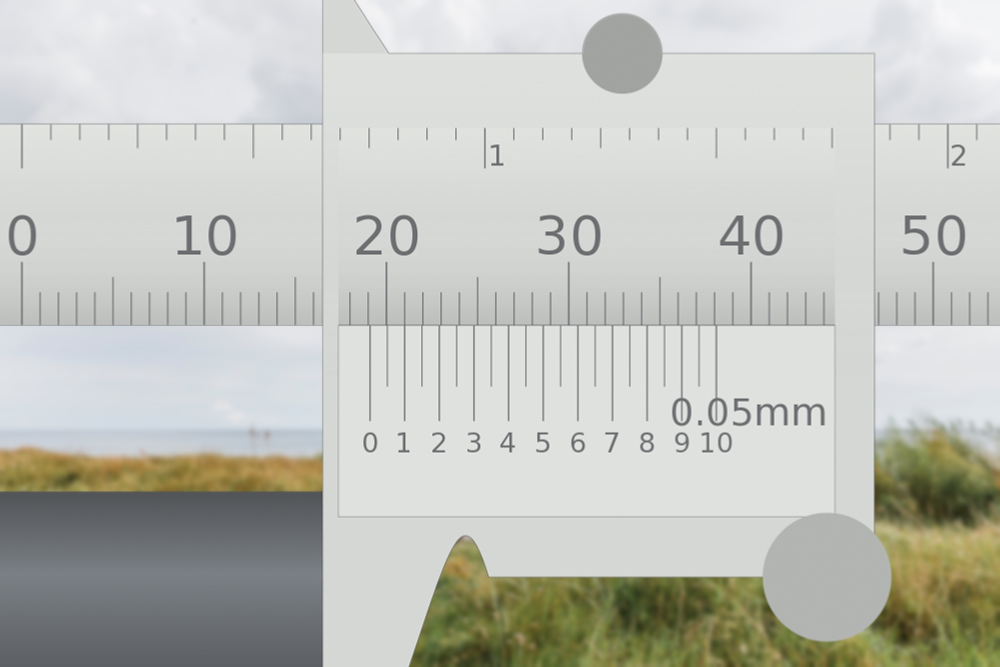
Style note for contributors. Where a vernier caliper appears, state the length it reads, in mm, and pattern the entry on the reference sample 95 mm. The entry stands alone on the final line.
19.1 mm
